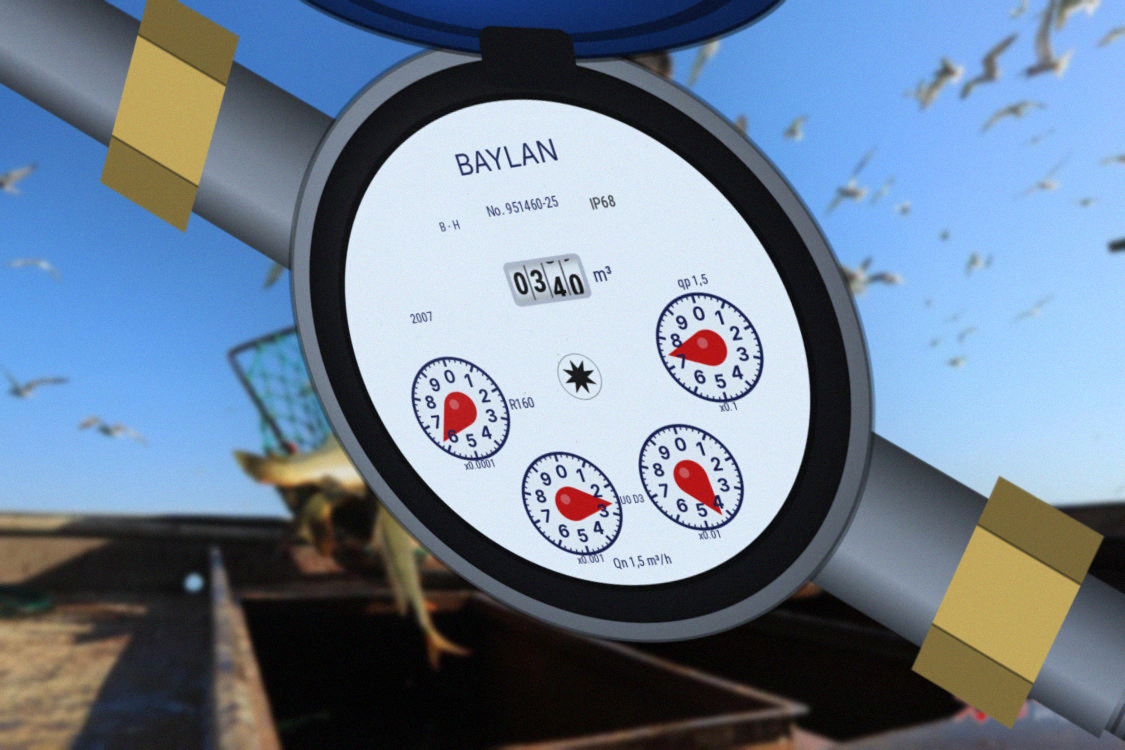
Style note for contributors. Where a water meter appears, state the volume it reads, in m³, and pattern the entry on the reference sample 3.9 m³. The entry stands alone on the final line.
339.7426 m³
